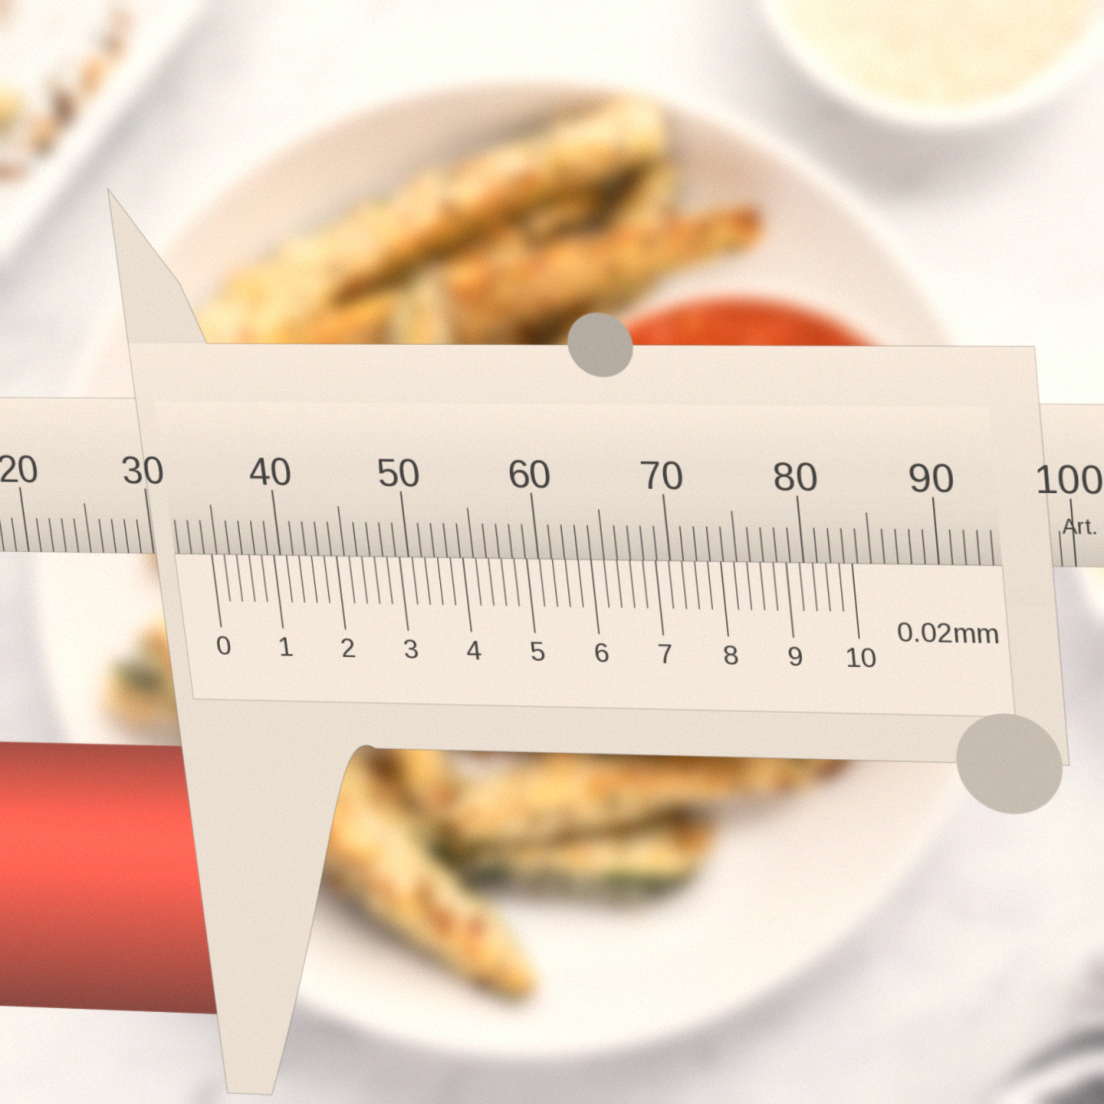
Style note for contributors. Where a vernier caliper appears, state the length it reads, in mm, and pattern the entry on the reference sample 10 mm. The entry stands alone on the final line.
34.6 mm
